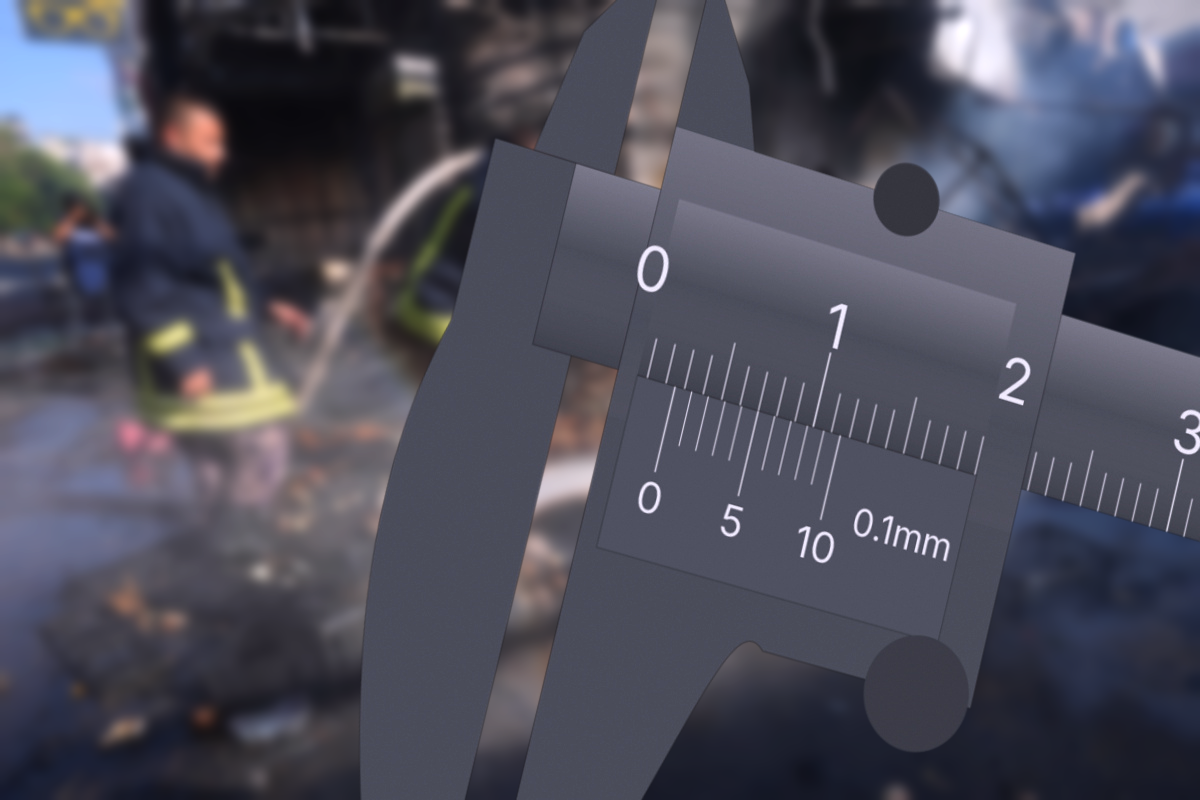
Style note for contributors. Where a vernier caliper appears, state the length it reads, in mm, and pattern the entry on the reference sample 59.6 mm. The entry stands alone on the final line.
2.5 mm
